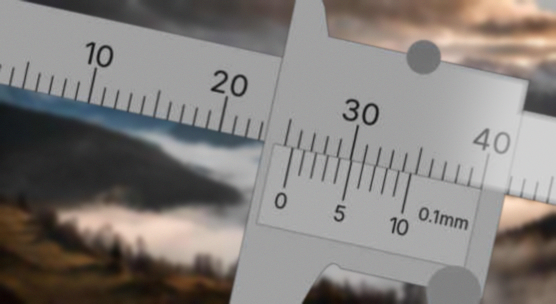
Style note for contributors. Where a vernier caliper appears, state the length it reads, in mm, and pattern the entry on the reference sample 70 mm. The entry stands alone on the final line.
25.6 mm
